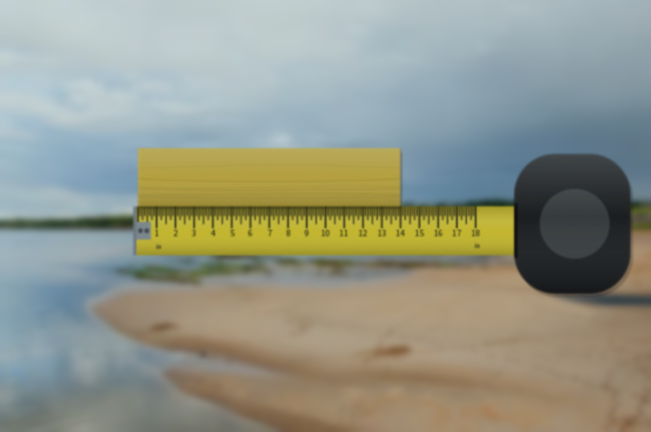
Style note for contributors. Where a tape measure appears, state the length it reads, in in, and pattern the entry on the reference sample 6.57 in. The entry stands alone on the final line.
14 in
